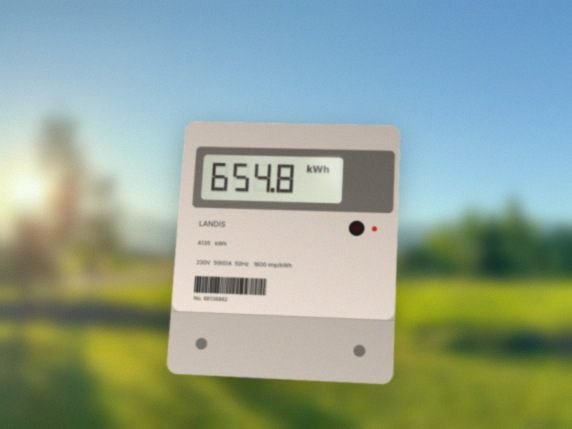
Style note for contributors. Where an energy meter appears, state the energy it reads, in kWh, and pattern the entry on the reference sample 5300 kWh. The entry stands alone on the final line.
654.8 kWh
